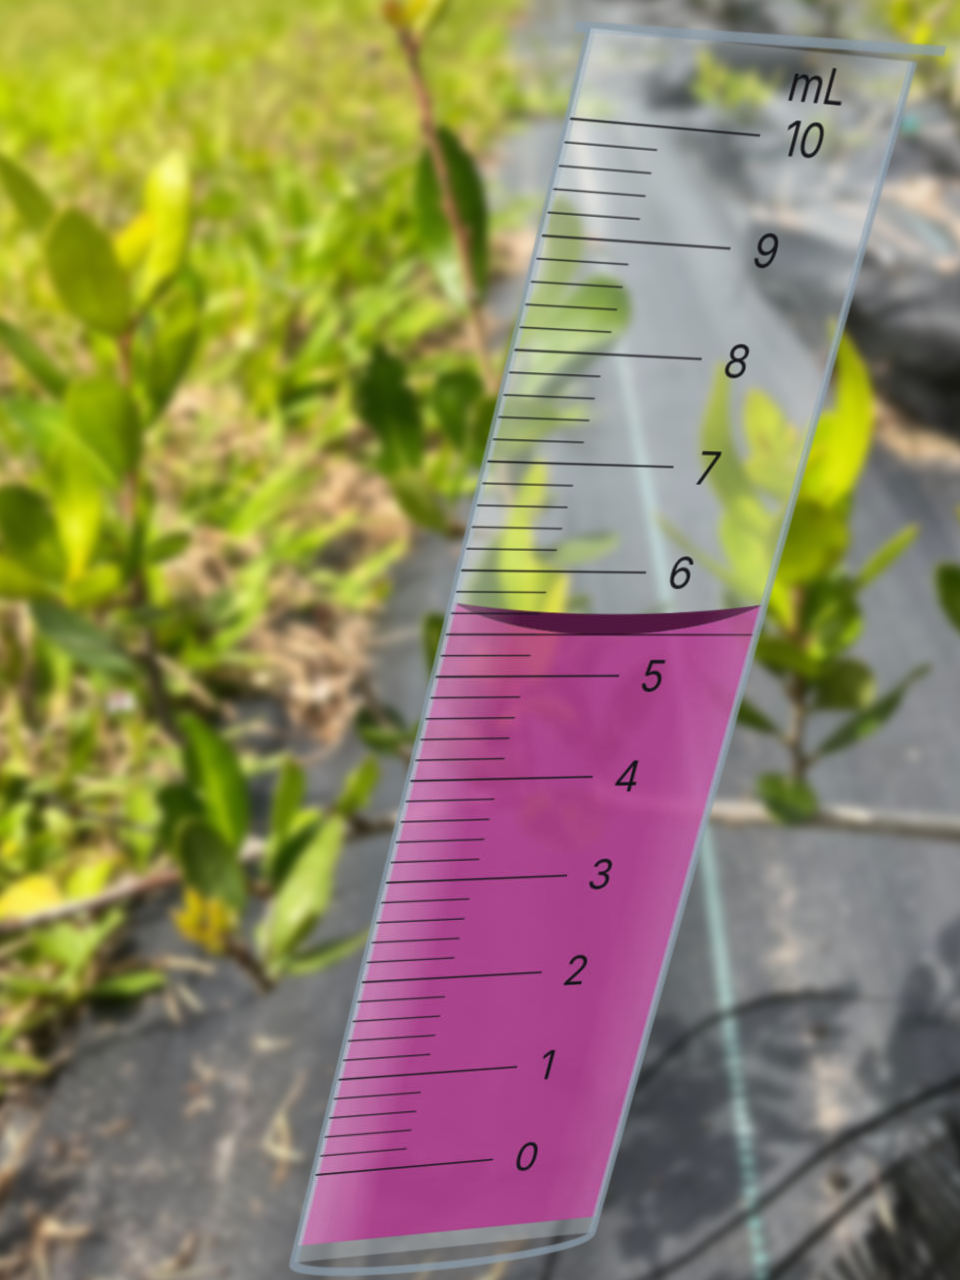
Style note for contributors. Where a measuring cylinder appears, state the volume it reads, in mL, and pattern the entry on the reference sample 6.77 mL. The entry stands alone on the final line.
5.4 mL
